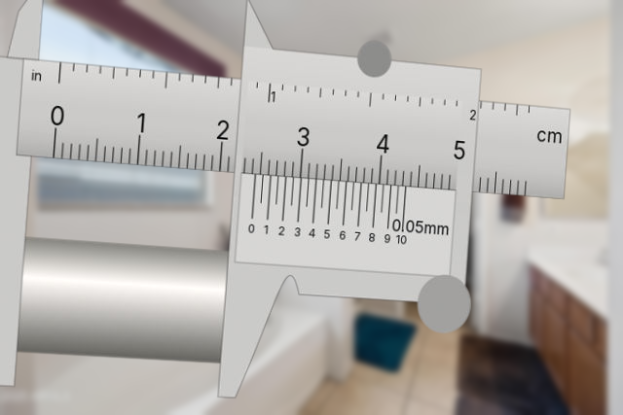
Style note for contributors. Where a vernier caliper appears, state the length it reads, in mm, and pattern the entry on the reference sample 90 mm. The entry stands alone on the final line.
24.4 mm
